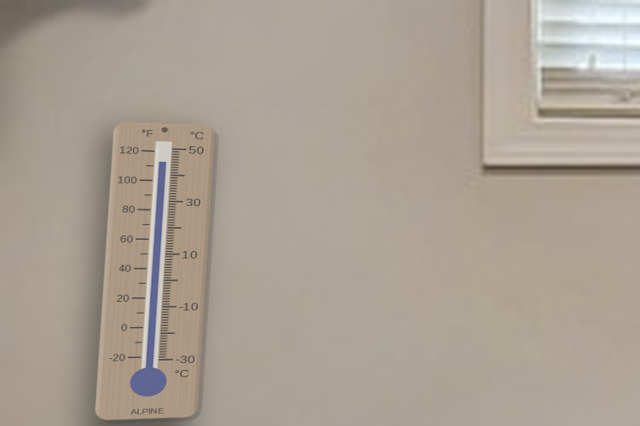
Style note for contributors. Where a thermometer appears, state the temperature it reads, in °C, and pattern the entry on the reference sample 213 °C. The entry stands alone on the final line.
45 °C
